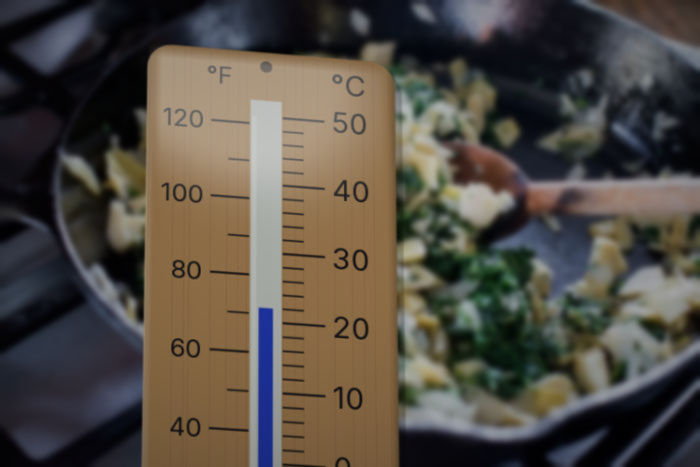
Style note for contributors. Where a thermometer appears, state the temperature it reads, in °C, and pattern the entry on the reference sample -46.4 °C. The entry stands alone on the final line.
22 °C
